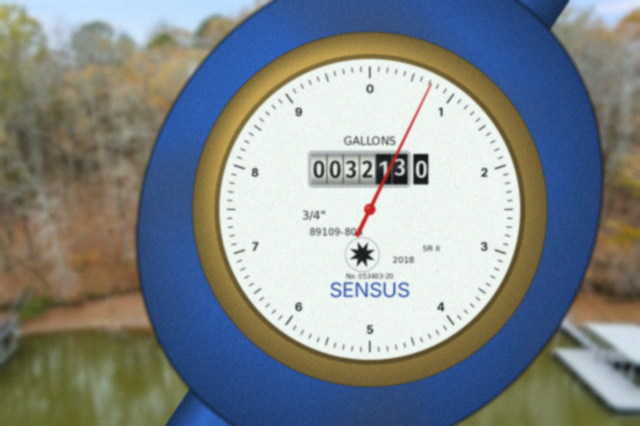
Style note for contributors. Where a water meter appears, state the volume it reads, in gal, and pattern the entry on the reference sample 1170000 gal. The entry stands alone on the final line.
32130.7 gal
